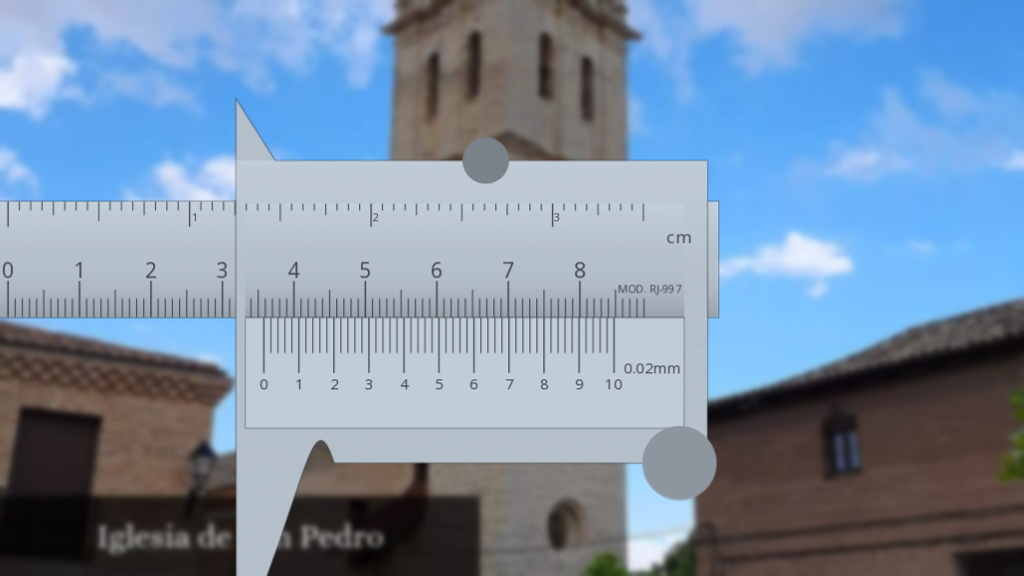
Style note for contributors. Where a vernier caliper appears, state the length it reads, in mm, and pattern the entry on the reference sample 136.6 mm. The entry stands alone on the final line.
35.8 mm
